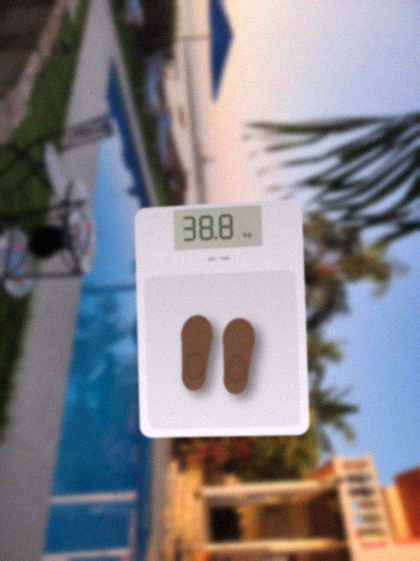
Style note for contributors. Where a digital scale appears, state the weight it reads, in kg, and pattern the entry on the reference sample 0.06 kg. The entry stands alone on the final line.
38.8 kg
